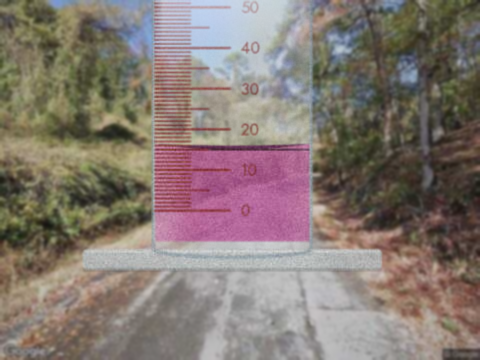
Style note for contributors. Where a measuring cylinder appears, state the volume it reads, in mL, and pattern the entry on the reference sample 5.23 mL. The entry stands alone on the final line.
15 mL
